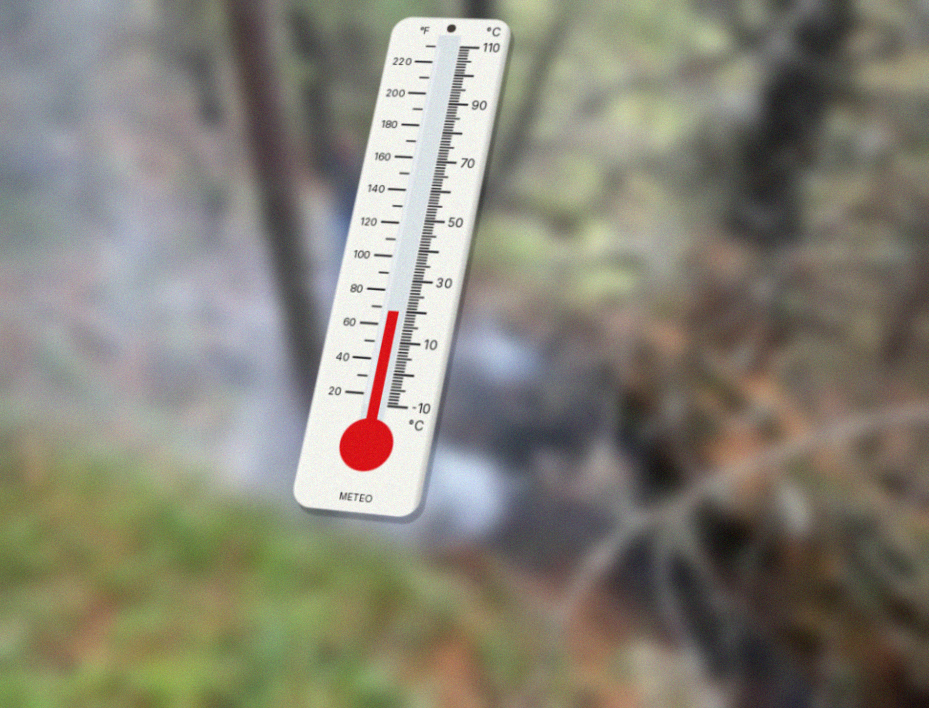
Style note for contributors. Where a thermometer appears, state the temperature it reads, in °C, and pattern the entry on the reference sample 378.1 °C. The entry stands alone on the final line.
20 °C
